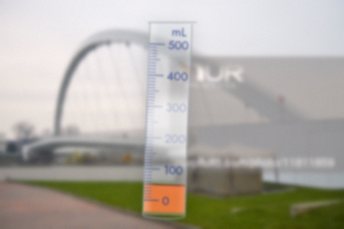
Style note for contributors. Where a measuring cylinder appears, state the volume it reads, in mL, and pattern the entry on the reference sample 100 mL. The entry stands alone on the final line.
50 mL
